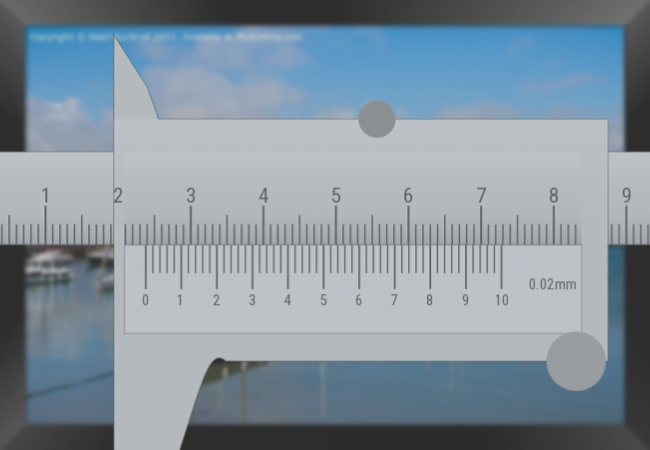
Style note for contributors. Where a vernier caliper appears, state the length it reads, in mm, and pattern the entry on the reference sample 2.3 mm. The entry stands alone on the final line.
23.8 mm
